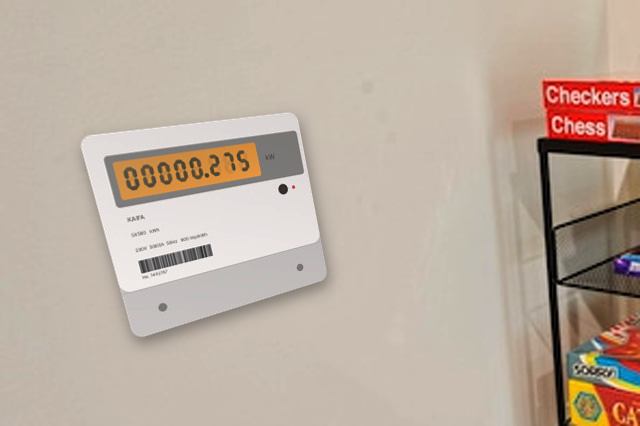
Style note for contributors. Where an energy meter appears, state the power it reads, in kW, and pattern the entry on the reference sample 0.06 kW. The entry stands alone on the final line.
0.275 kW
